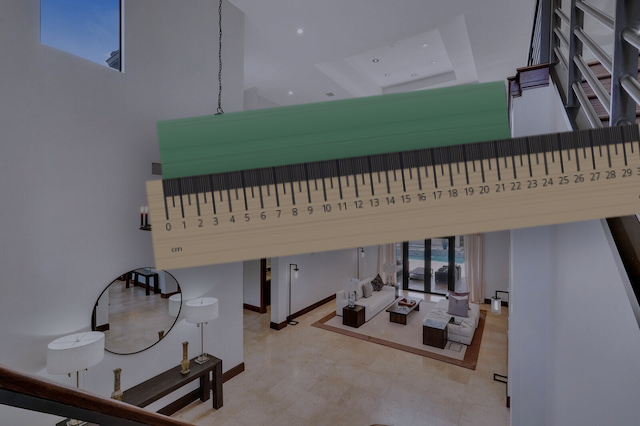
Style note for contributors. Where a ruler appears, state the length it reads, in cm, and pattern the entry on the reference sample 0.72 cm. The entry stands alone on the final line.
22 cm
